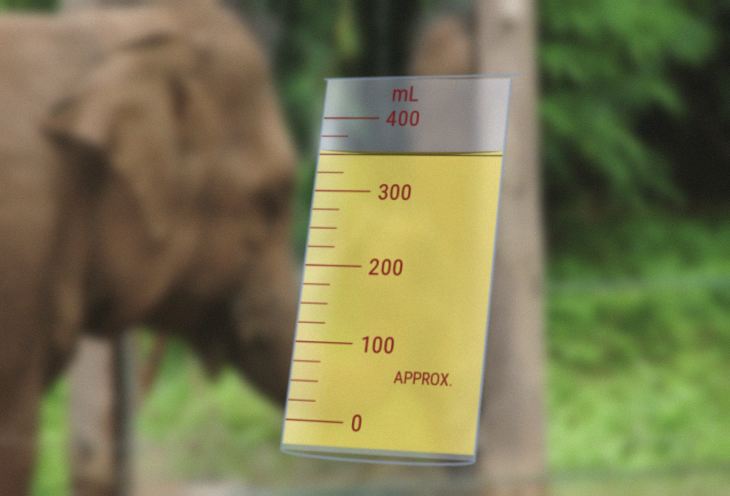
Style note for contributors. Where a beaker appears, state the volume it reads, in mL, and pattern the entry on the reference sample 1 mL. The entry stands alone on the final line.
350 mL
